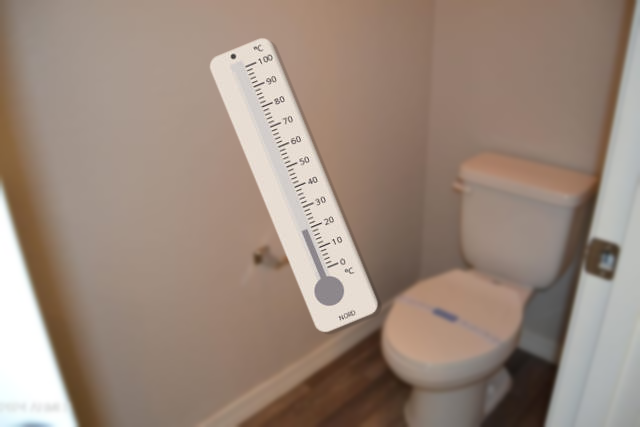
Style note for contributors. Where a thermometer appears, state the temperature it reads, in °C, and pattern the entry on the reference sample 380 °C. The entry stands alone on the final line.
20 °C
